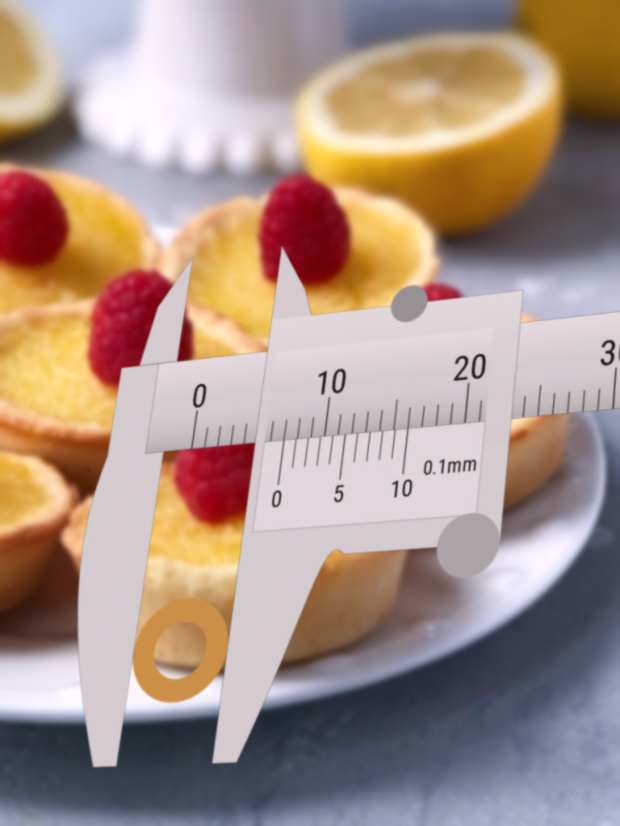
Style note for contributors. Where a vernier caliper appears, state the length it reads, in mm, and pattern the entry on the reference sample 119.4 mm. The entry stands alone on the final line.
7.0 mm
